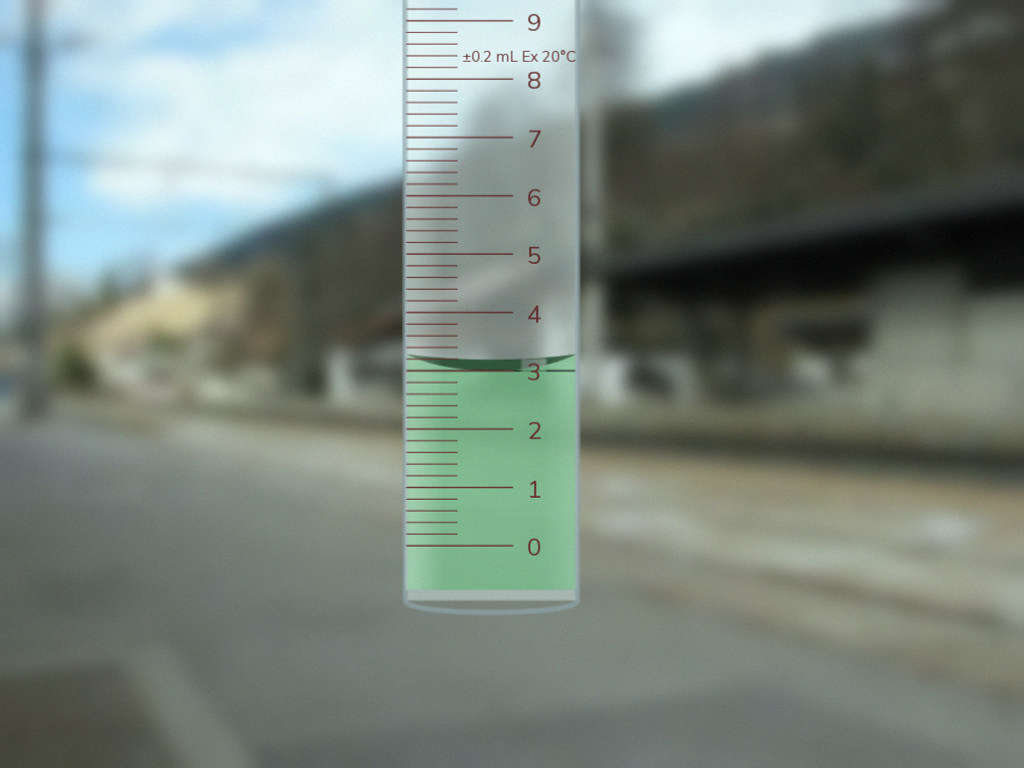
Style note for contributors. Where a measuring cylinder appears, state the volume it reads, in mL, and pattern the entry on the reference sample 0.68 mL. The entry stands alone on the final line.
3 mL
